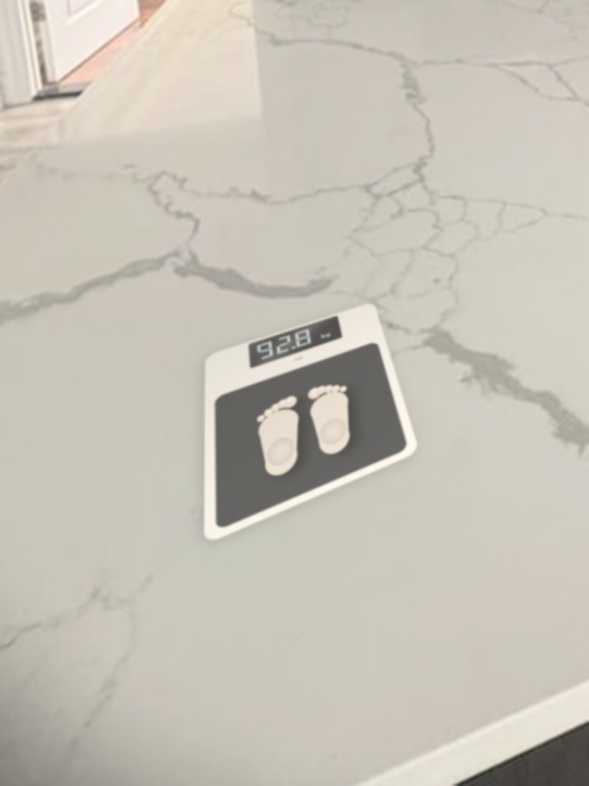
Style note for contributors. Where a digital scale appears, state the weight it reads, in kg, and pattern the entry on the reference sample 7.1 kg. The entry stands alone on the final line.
92.8 kg
